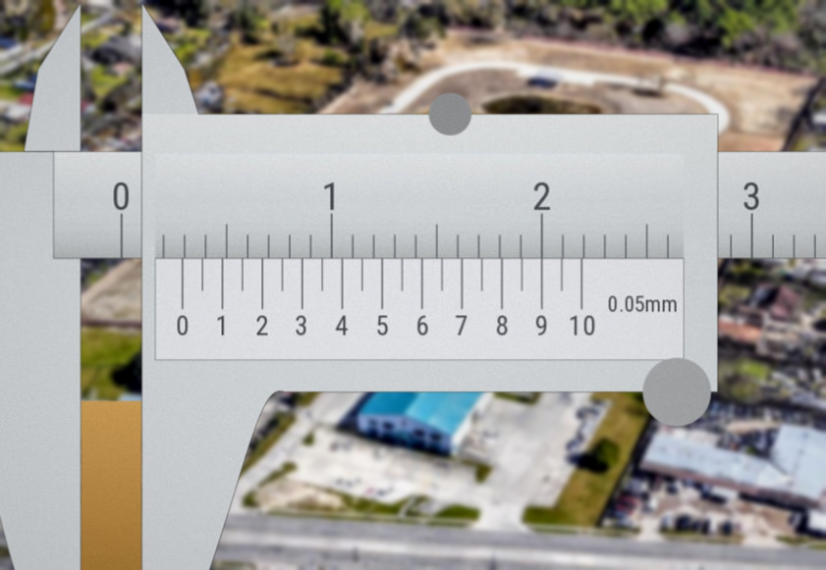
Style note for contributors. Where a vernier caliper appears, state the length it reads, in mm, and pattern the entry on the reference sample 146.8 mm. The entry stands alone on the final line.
2.9 mm
